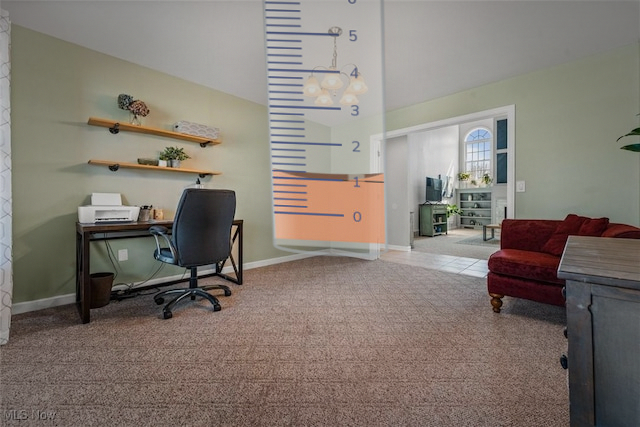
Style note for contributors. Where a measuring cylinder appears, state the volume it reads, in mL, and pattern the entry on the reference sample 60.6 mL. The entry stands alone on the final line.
1 mL
